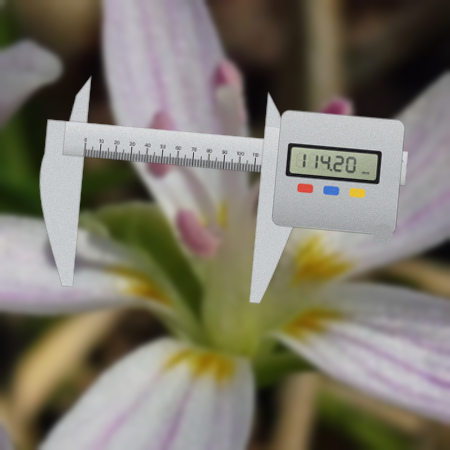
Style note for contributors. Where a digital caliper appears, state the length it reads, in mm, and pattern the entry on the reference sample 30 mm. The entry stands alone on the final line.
114.20 mm
